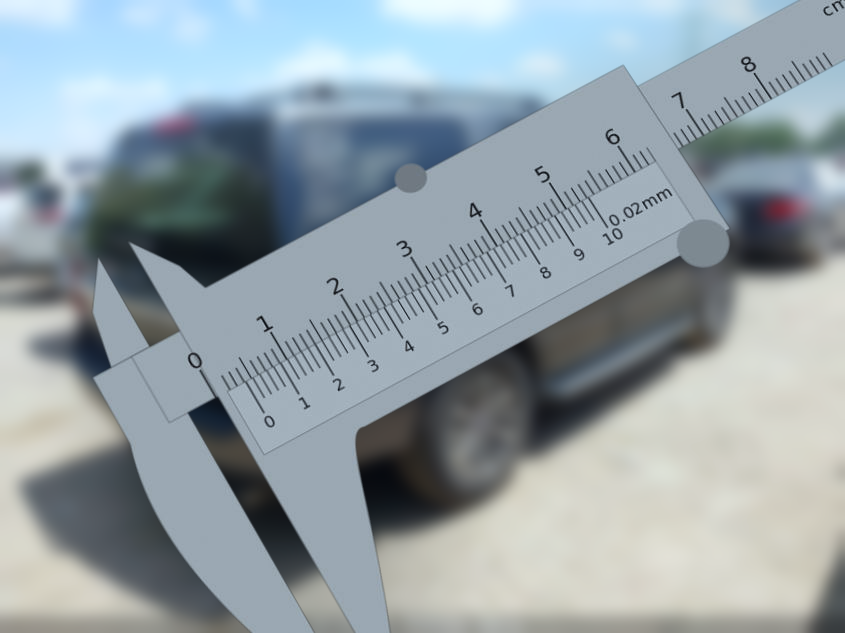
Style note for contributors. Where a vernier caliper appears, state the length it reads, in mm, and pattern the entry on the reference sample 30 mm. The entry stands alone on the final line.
4.2 mm
